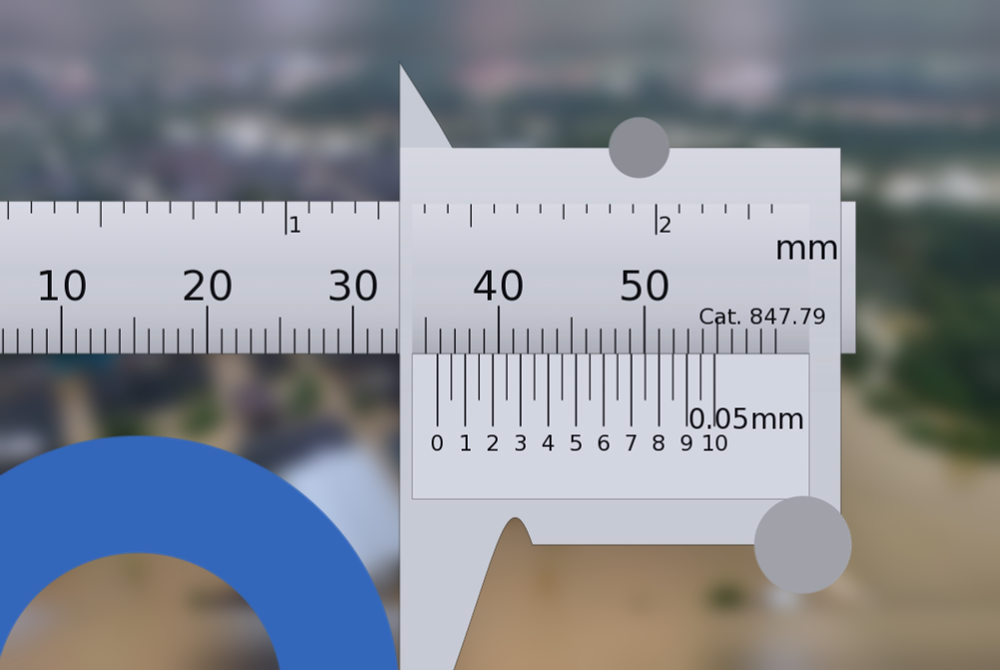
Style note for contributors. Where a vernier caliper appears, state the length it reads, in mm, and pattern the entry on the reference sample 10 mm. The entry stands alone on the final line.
35.8 mm
